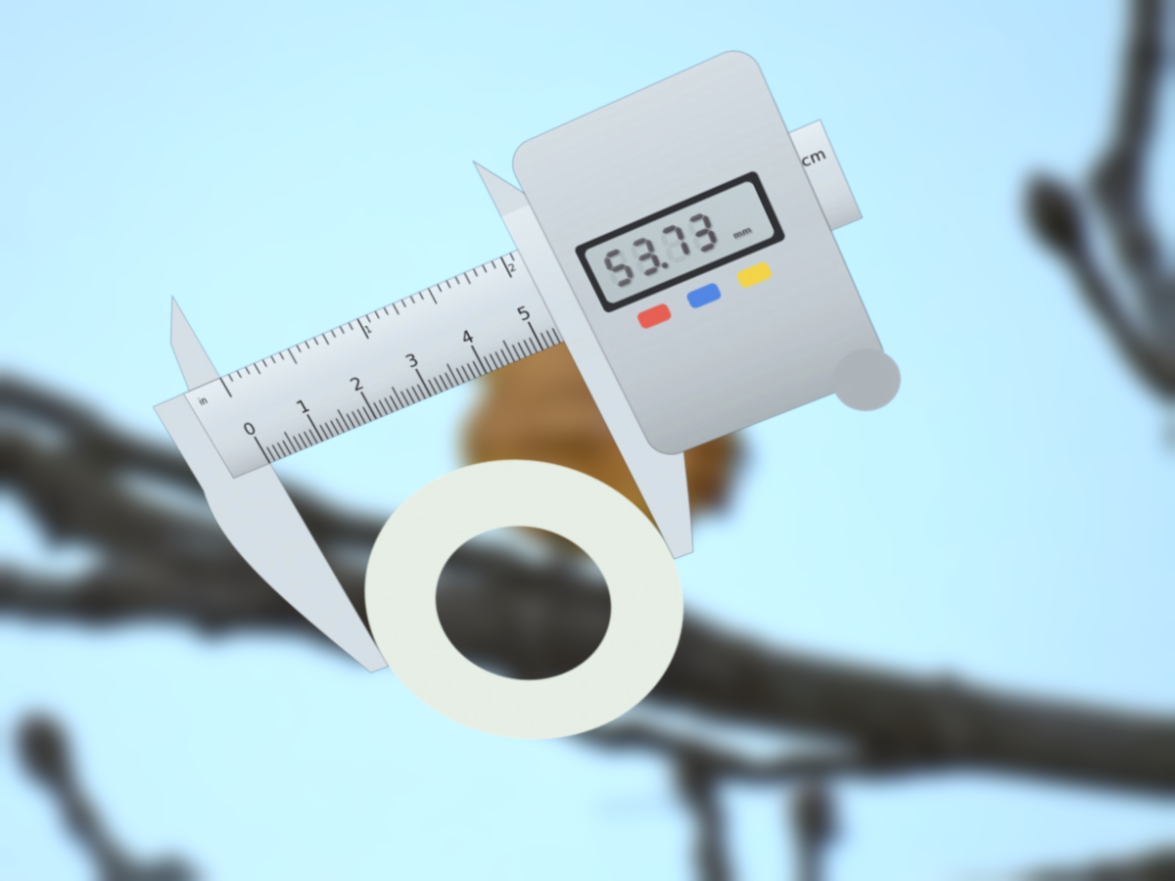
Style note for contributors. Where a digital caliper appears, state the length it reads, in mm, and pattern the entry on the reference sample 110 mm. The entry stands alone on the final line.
53.73 mm
